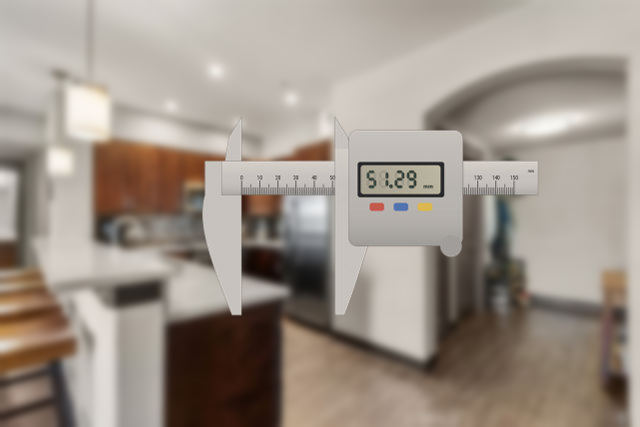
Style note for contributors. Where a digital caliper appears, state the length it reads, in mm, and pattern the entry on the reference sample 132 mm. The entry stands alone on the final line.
51.29 mm
